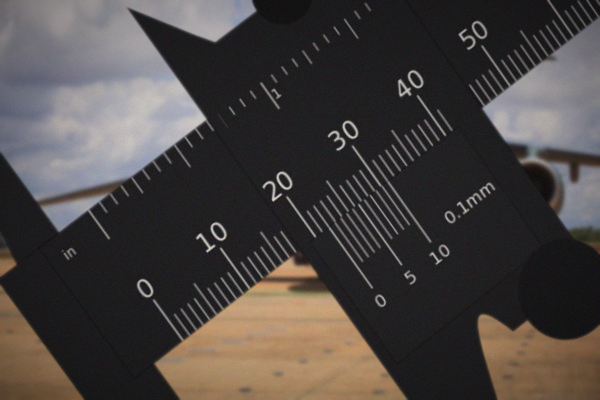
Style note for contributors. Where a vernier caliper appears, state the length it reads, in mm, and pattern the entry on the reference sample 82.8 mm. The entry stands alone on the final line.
22.0 mm
